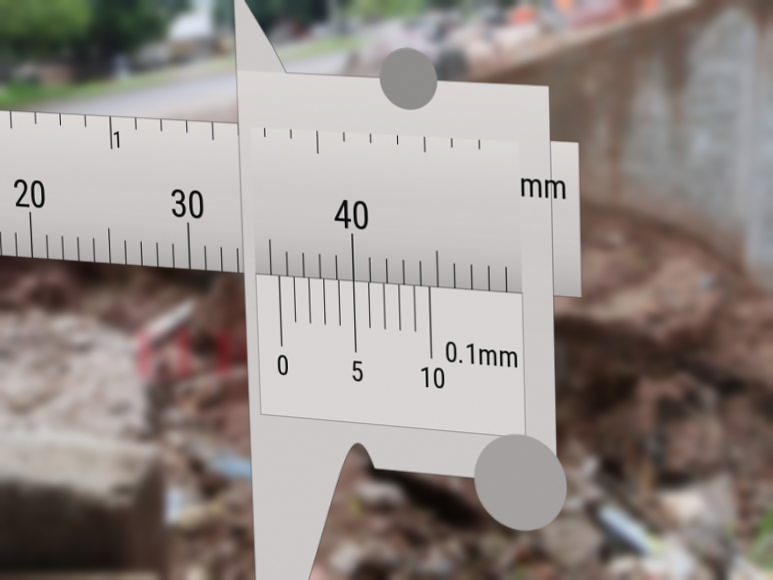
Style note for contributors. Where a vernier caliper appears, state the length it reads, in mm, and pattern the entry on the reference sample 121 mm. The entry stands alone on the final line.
35.5 mm
